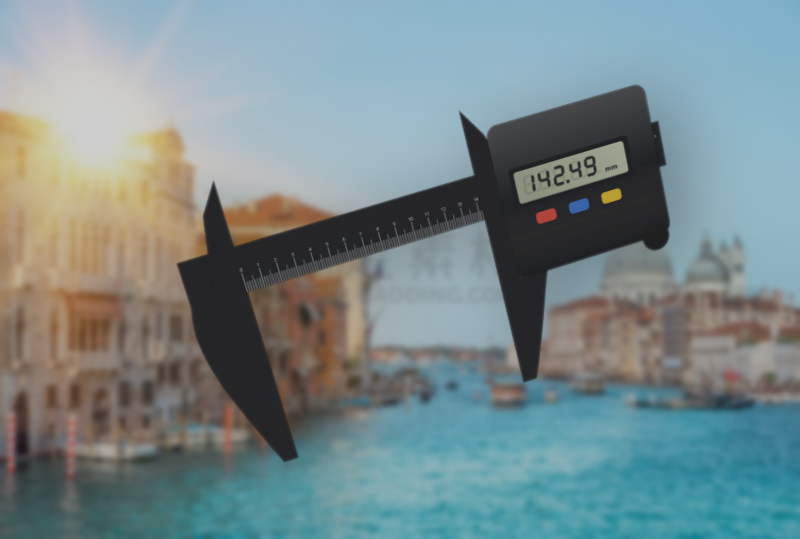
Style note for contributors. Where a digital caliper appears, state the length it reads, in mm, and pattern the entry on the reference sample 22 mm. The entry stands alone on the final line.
142.49 mm
